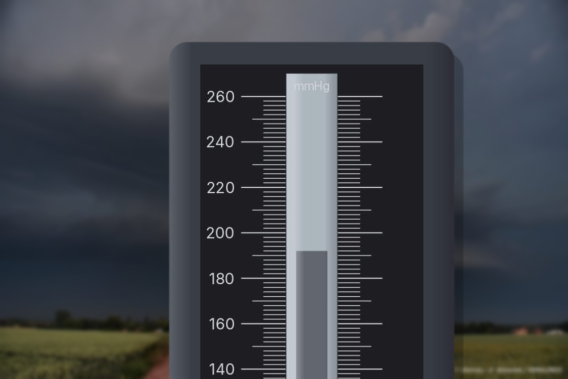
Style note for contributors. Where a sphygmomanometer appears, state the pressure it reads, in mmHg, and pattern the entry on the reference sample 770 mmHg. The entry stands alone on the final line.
192 mmHg
